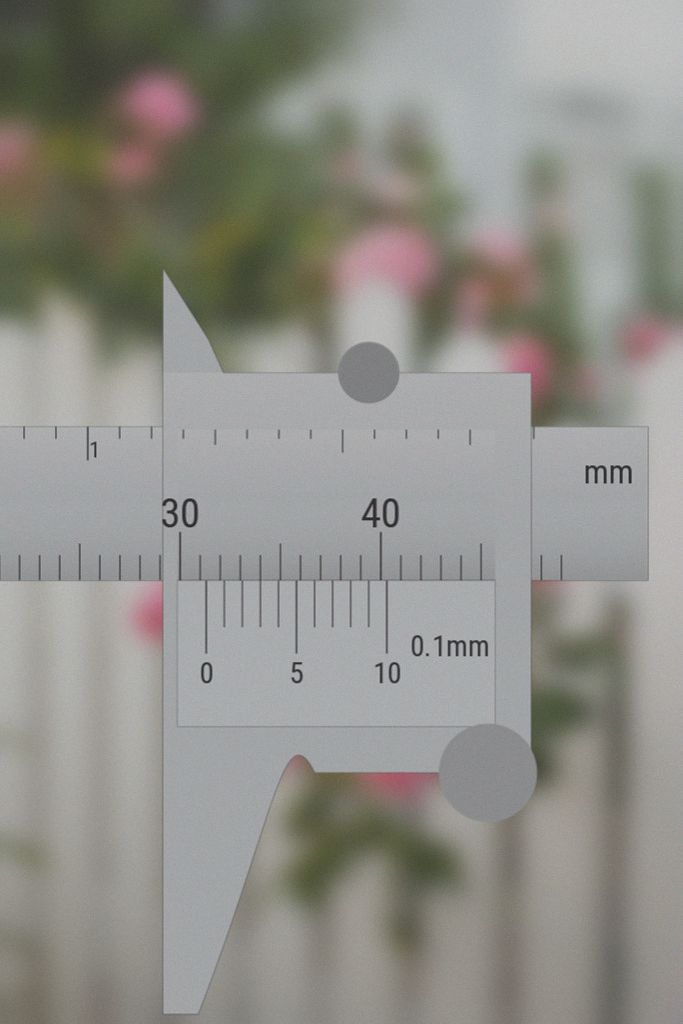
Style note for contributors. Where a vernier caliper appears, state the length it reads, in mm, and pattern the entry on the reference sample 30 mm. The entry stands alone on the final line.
31.3 mm
